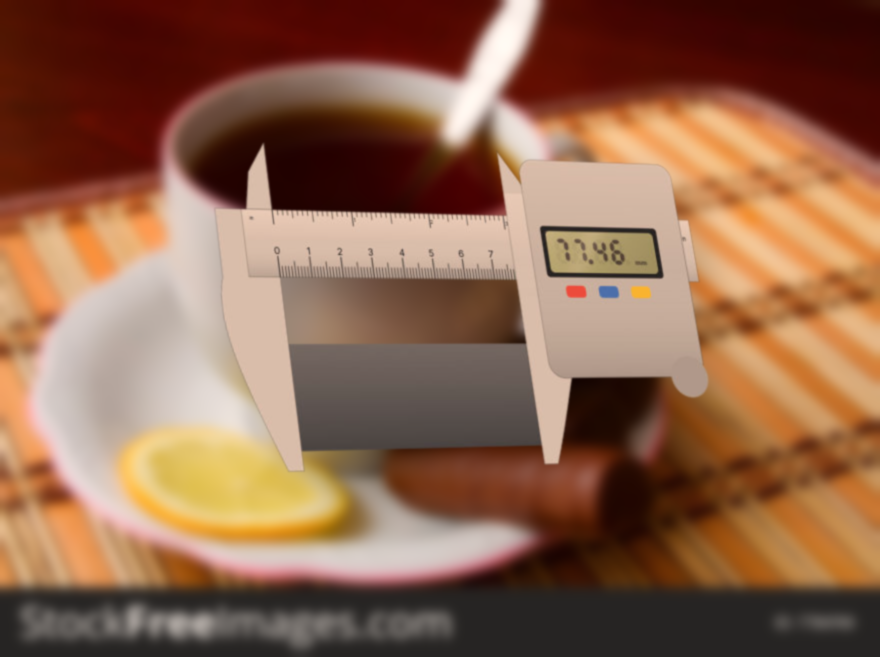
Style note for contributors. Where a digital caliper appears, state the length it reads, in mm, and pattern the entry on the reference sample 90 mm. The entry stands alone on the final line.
77.46 mm
